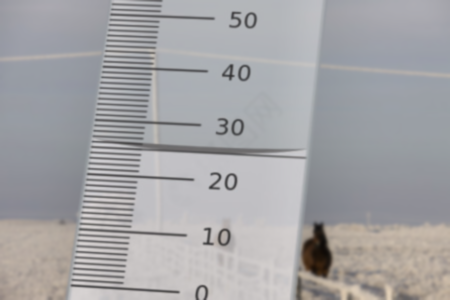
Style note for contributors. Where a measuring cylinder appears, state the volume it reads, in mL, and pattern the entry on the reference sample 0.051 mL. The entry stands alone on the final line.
25 mL
